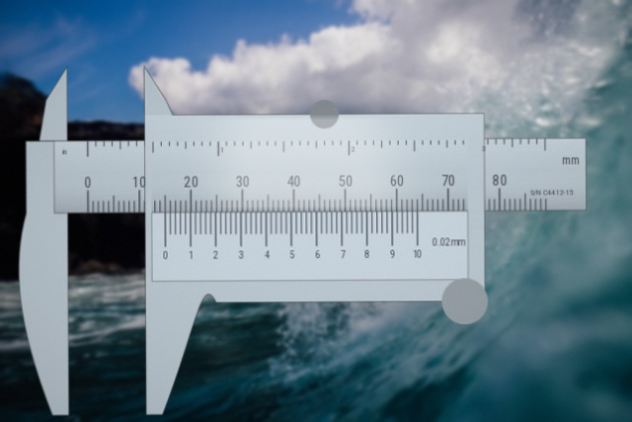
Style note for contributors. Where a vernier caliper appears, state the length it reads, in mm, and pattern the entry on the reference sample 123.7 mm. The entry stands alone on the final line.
15.0 mm
